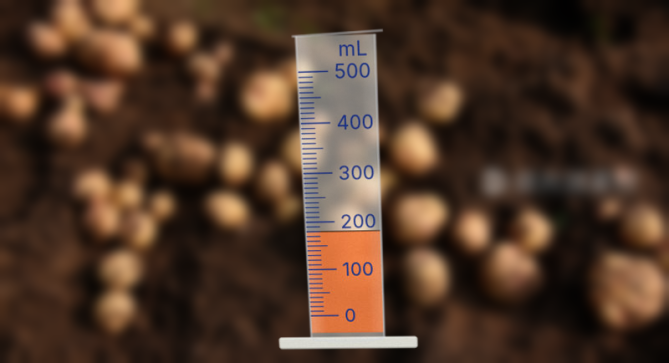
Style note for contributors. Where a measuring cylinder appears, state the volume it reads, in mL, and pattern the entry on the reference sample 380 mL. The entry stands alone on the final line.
180 mL
